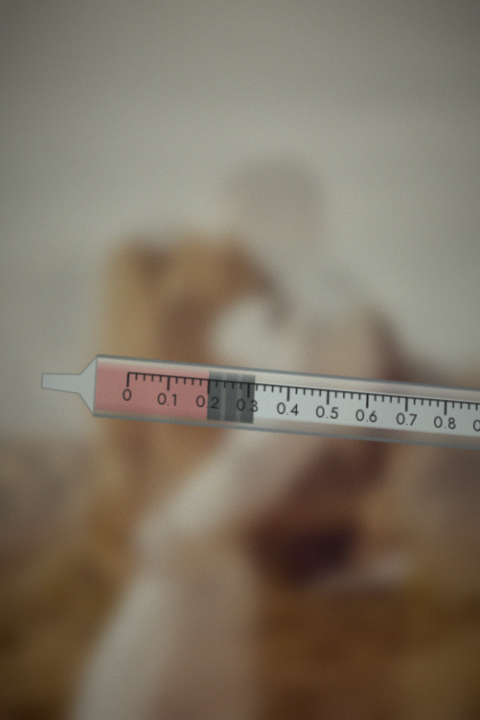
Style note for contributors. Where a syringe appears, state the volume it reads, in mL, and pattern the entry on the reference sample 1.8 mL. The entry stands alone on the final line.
0.2 mL
